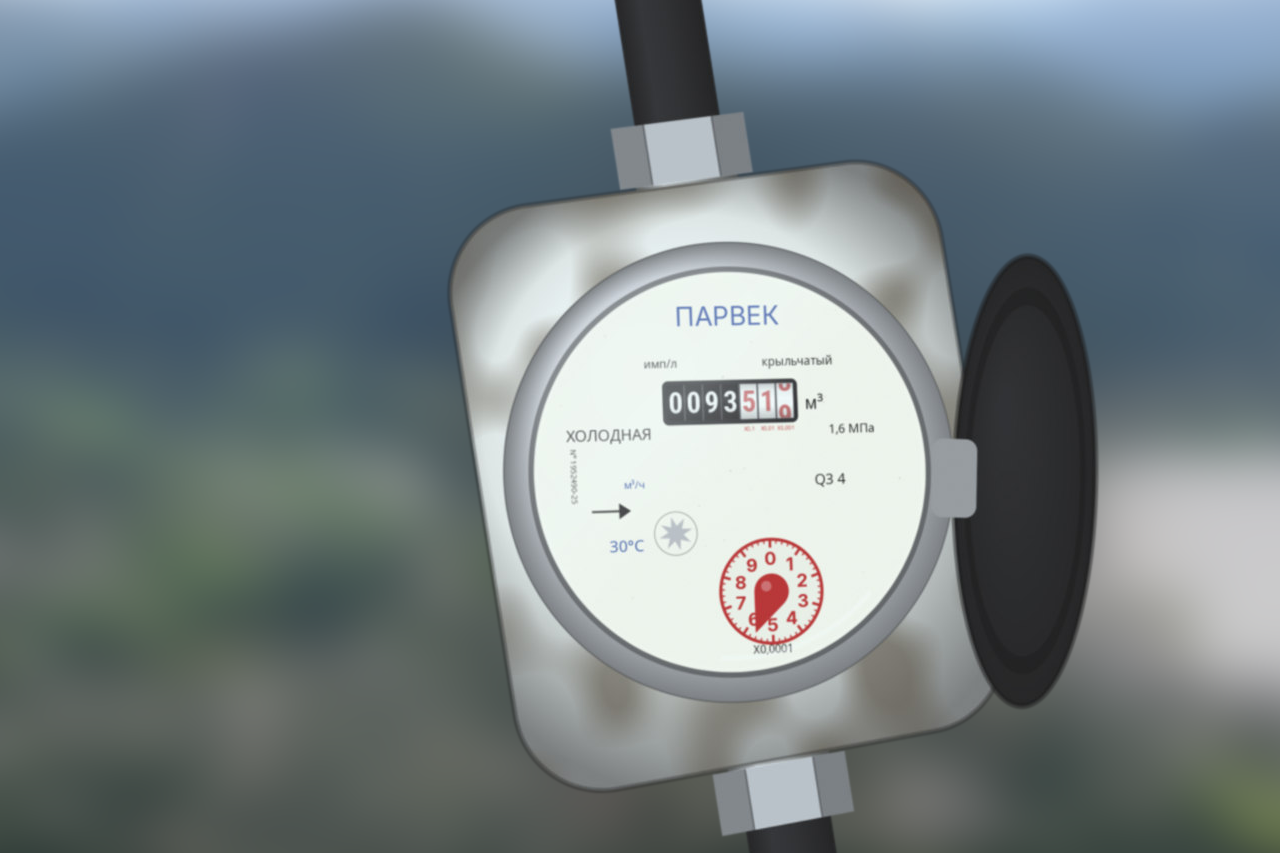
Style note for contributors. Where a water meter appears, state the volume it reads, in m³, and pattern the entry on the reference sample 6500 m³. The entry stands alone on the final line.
93.5185 m³
